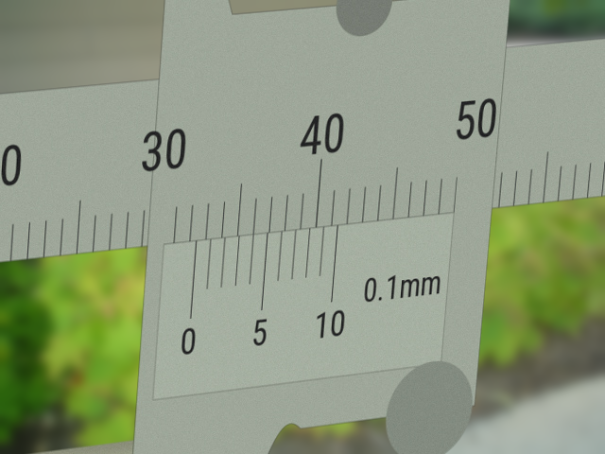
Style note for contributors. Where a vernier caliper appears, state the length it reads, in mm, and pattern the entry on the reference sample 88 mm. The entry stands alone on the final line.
32.4 mm
